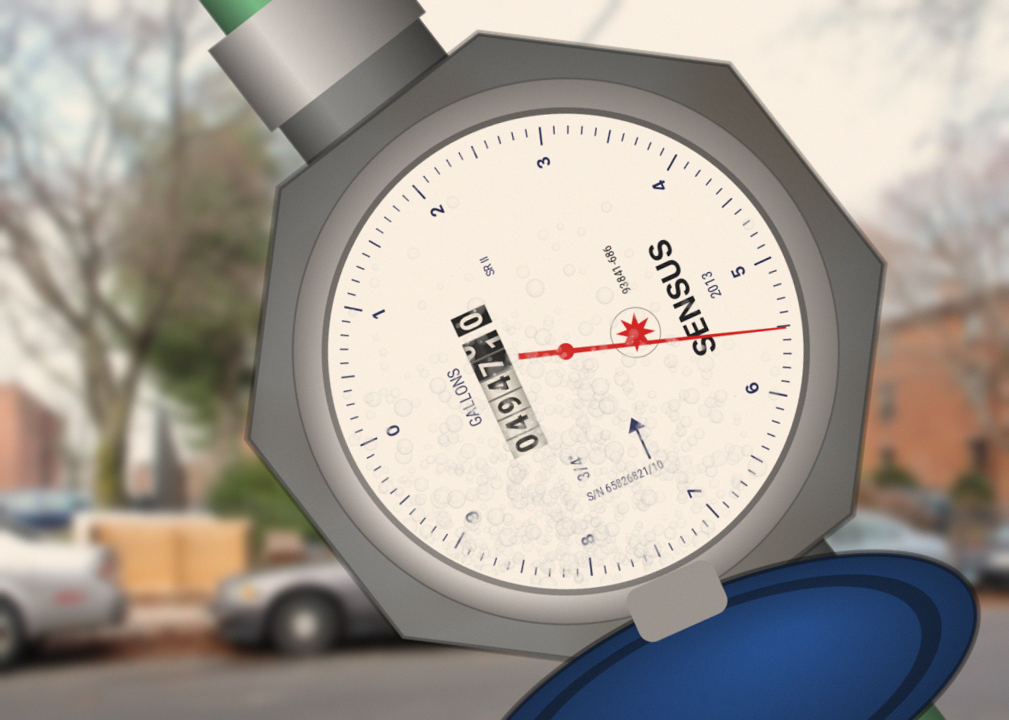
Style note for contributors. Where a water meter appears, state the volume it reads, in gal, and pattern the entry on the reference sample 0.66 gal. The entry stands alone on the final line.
494705.5 gal
